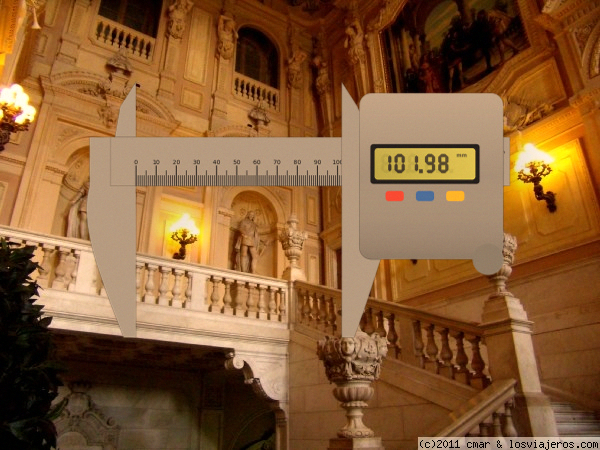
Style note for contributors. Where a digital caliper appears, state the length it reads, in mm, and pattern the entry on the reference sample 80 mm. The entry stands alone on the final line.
101.98 mm
